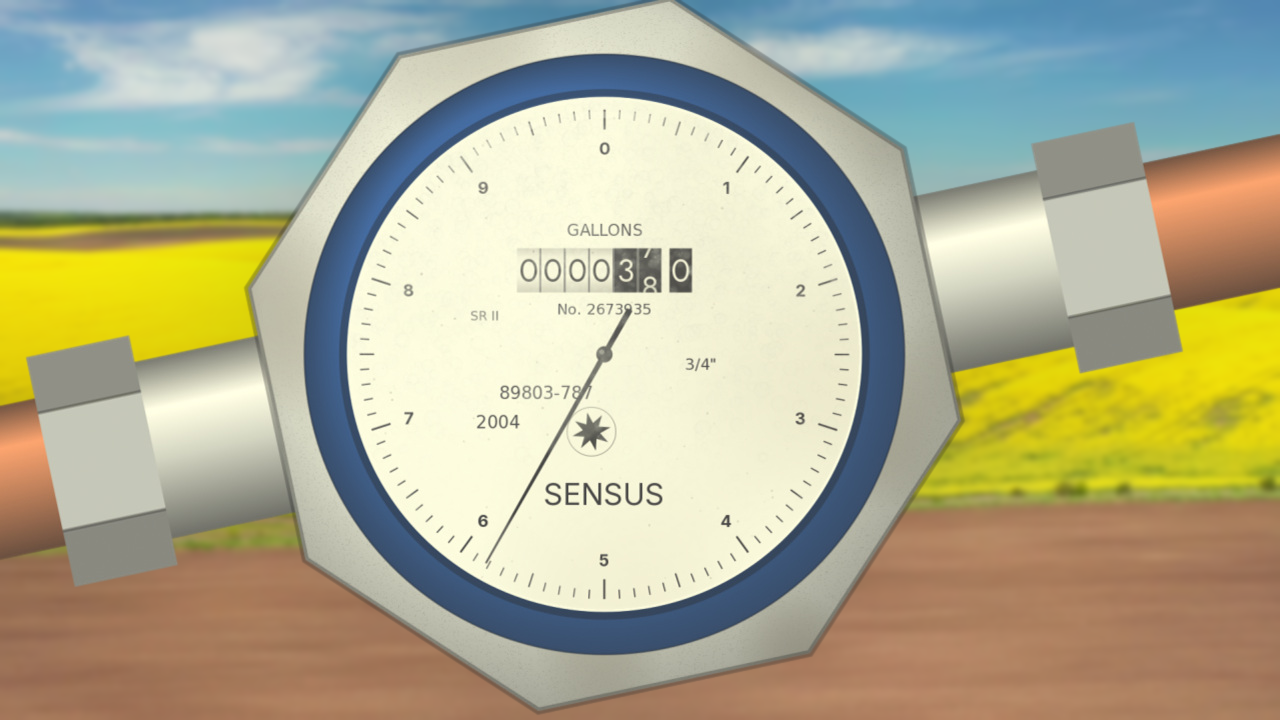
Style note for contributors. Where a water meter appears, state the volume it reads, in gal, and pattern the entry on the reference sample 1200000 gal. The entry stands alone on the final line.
375.8 gal
